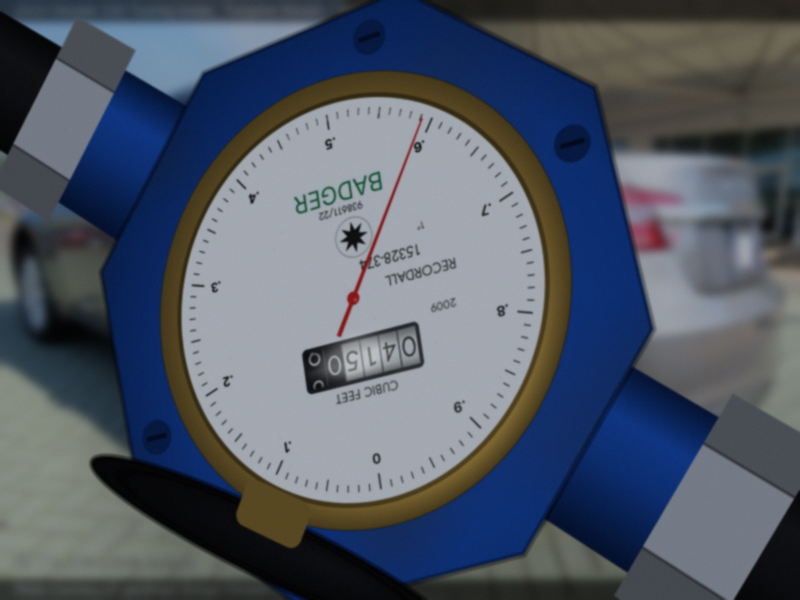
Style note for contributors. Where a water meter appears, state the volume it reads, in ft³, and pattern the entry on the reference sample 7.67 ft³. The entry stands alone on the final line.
41508.59 ft³
